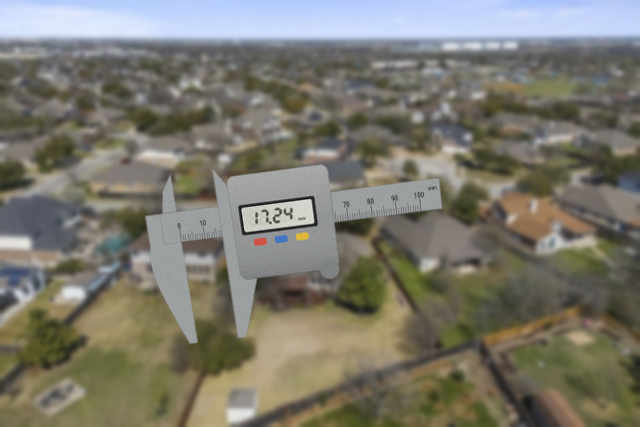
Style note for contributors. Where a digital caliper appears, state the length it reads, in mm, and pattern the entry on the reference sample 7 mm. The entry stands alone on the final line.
17.24 mm
